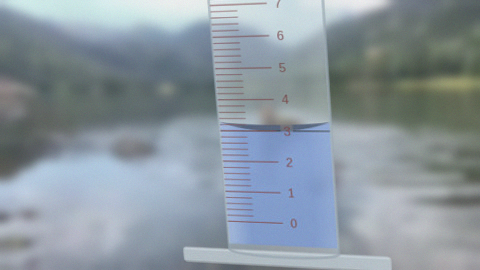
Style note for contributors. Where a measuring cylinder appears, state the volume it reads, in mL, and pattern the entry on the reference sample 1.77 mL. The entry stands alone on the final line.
3 mL
